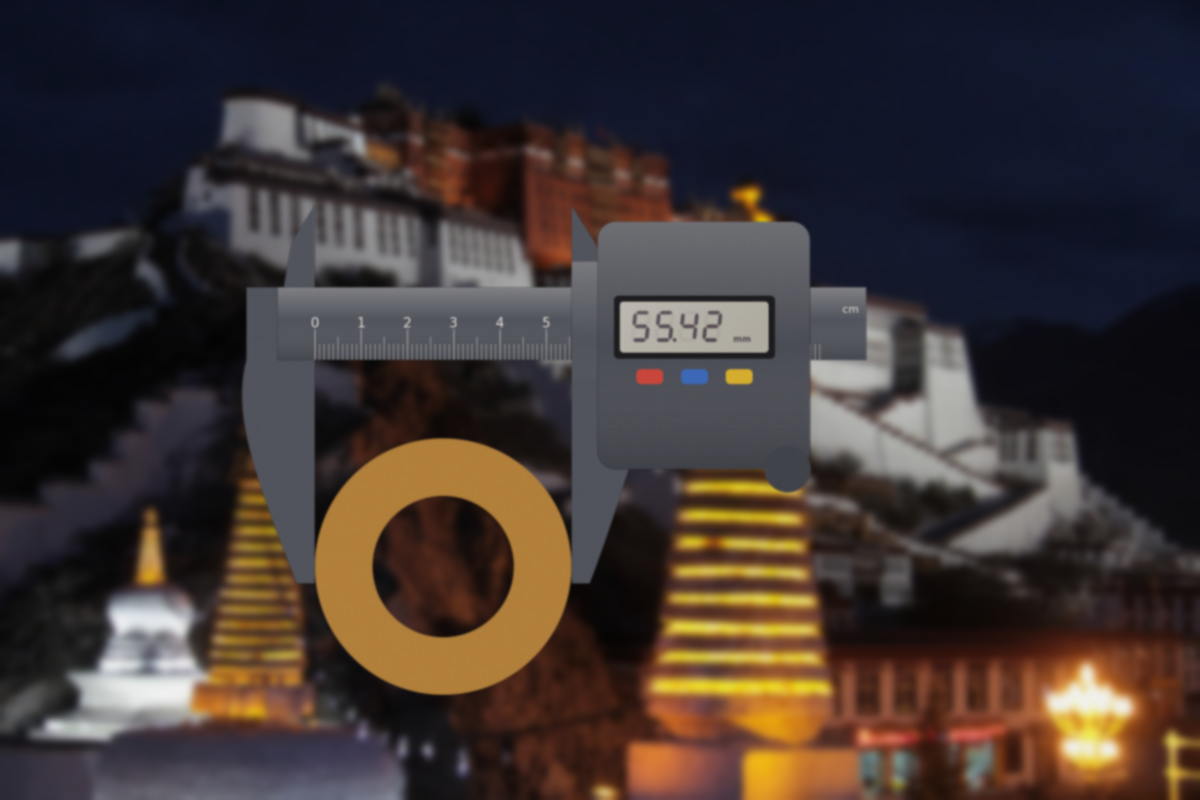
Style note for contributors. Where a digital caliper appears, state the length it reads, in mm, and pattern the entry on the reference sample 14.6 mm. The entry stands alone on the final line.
55.42 mm
